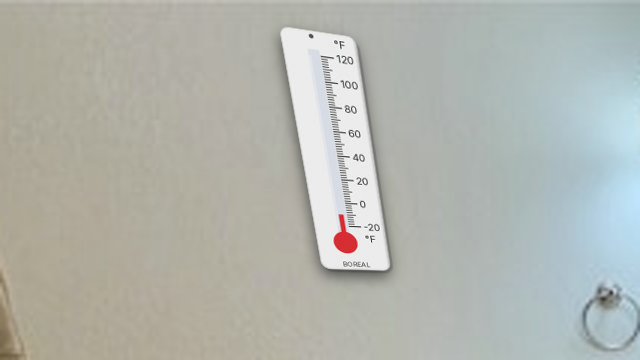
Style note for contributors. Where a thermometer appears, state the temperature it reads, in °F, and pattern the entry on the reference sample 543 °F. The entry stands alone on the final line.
-10 °F
